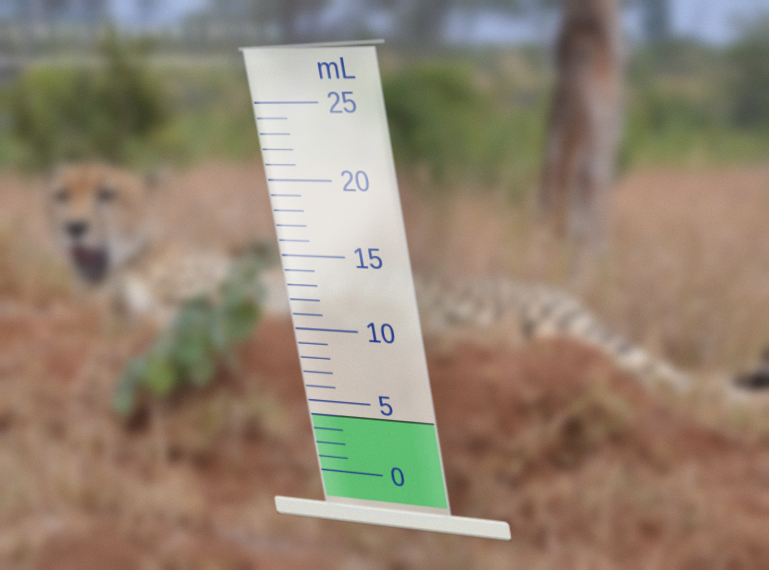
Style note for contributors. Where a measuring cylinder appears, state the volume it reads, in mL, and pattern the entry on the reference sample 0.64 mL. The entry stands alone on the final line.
4 mL
